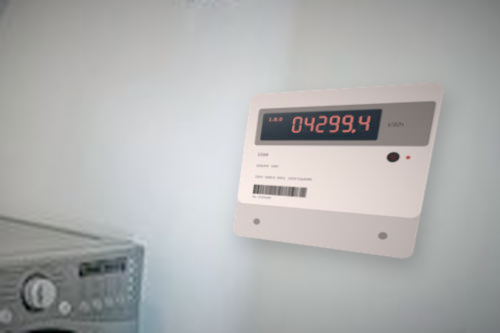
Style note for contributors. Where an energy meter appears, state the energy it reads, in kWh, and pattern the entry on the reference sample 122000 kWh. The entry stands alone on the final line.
4299.4 kWh
